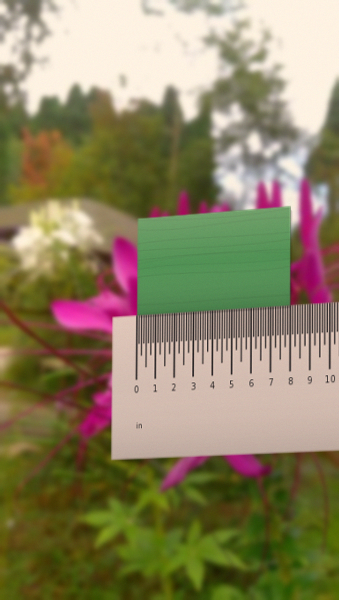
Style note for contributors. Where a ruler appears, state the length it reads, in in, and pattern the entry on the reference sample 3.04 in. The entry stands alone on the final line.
8 in
